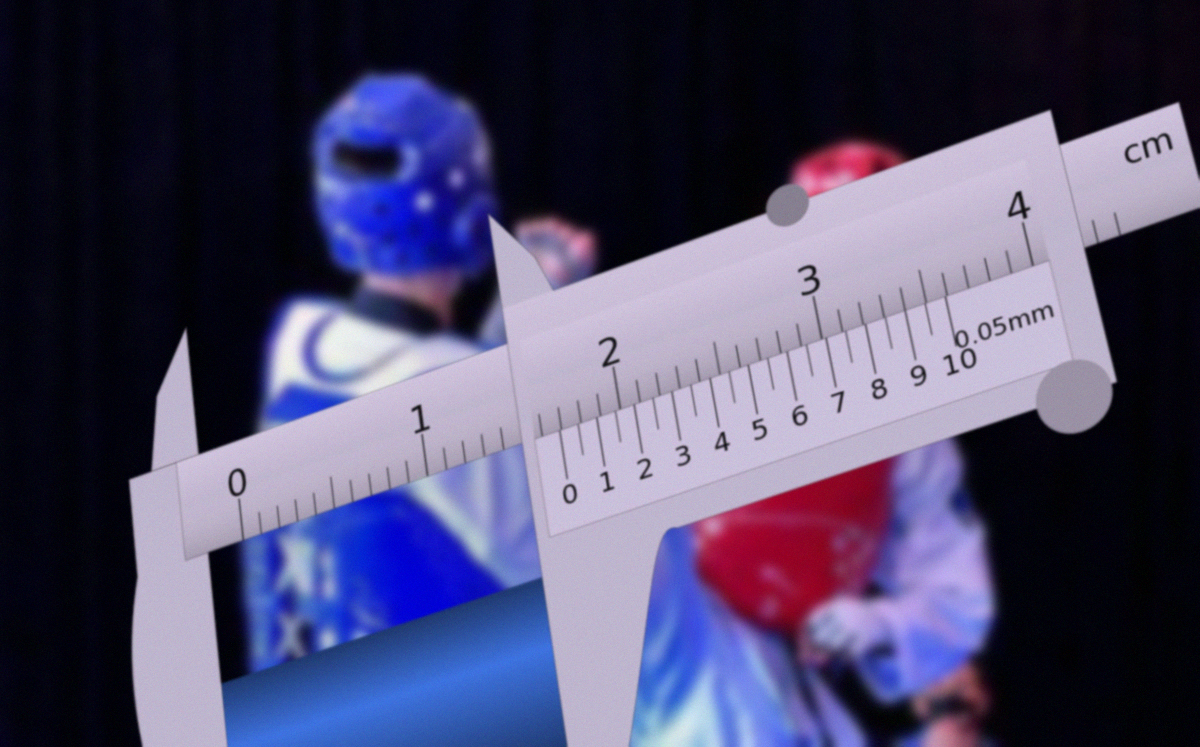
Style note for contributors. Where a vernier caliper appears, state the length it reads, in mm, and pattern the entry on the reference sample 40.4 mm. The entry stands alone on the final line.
16.9 mm
